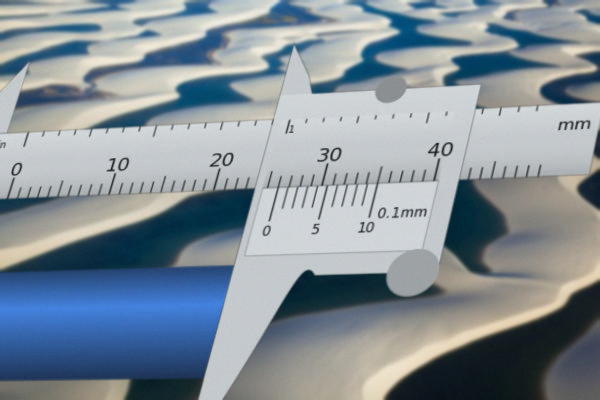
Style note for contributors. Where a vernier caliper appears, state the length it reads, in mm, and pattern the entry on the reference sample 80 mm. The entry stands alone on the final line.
26.0 mm
